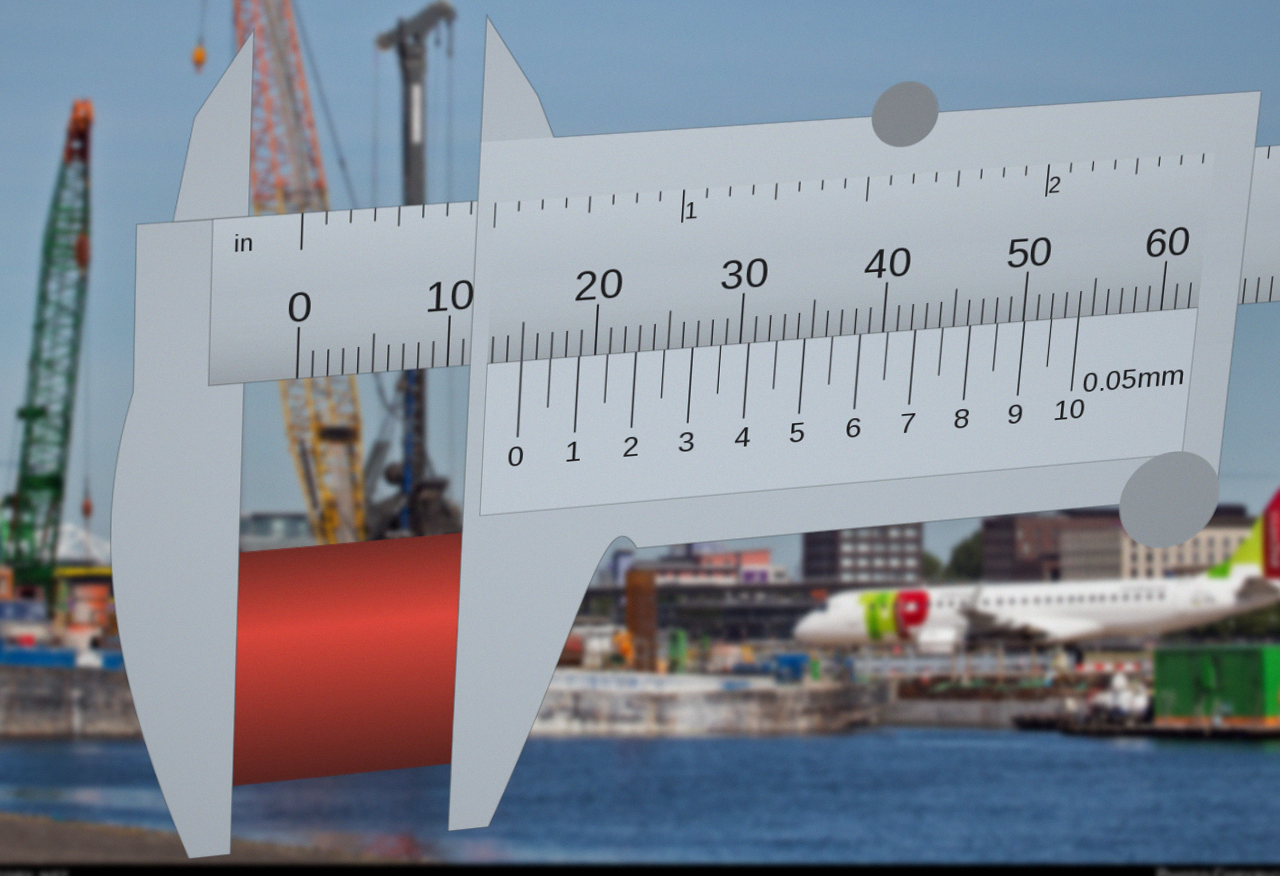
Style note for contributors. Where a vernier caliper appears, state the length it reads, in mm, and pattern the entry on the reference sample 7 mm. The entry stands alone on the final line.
15.0 mm
